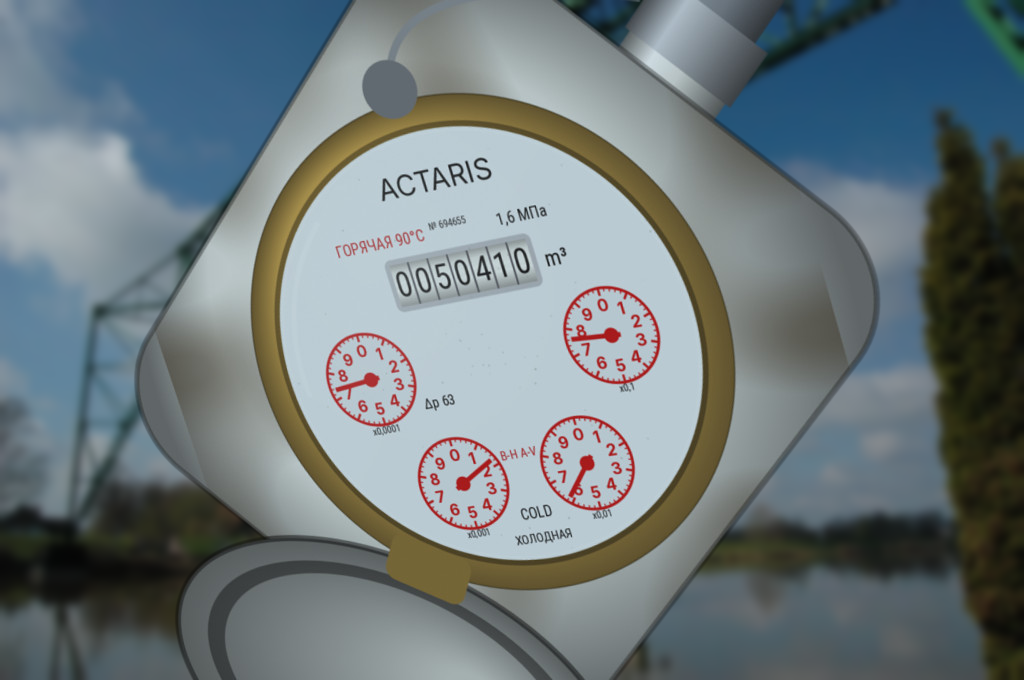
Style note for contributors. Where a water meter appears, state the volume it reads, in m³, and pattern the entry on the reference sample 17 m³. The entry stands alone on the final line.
50410.7617 m³
